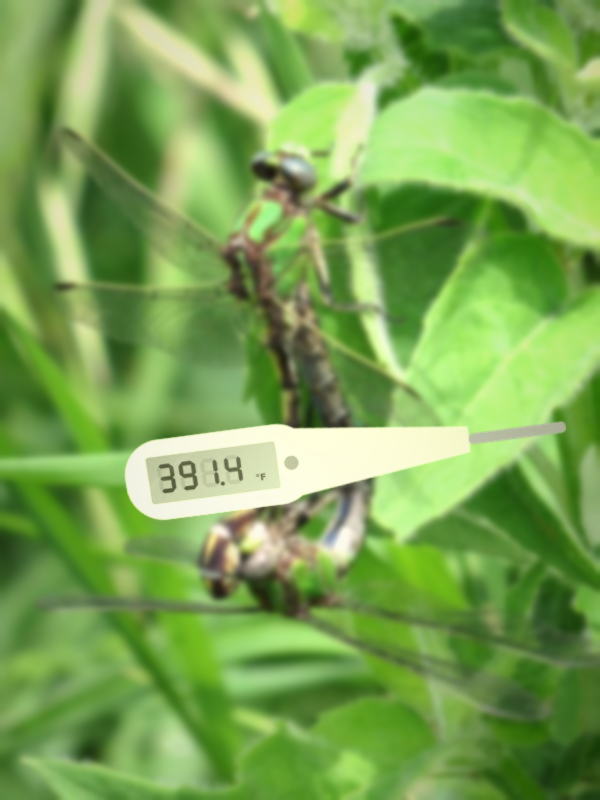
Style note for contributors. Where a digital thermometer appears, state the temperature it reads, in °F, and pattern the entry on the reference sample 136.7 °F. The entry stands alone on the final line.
391.4 °F
